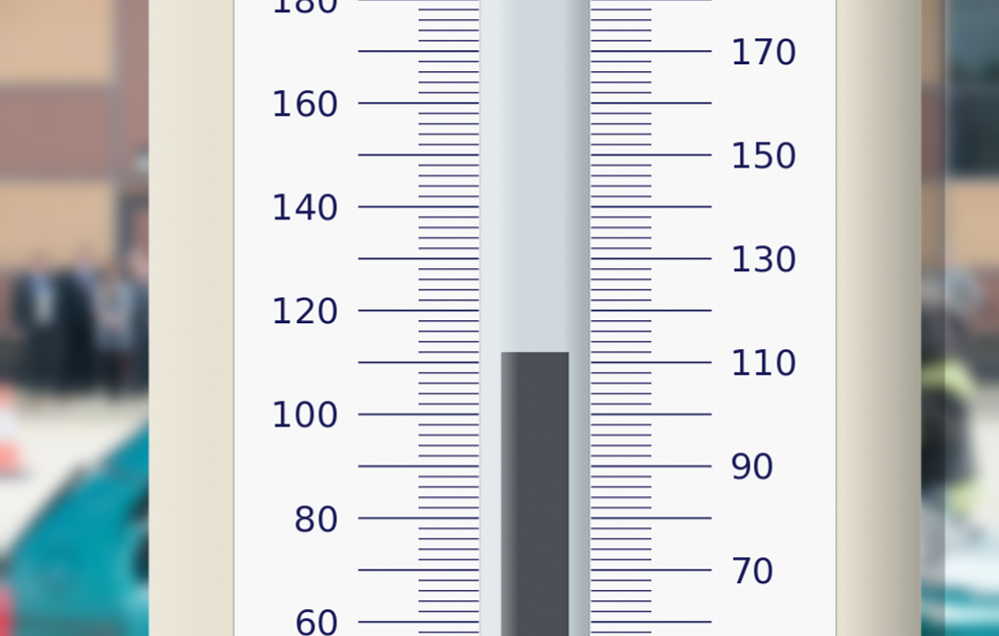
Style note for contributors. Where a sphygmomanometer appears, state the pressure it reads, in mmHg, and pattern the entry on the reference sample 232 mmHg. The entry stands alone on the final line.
112 mmHg
